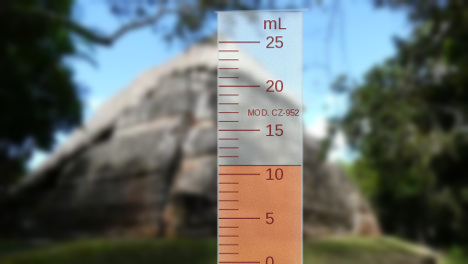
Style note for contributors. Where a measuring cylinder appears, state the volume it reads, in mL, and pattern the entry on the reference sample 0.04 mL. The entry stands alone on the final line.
11 mL
